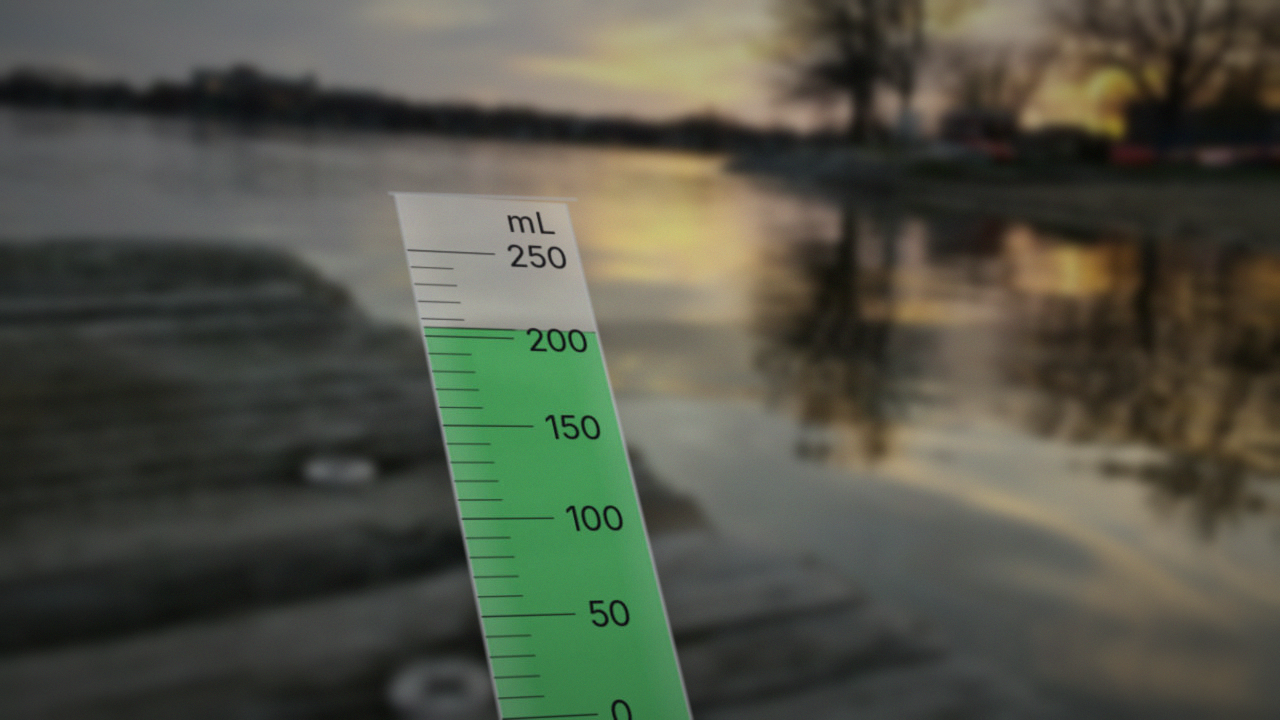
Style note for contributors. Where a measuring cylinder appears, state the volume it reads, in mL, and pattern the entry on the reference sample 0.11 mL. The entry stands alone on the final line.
205 mL
